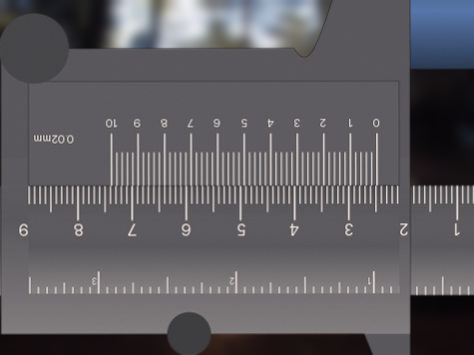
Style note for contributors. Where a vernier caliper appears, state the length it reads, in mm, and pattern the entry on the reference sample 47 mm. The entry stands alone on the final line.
24.8 mm
